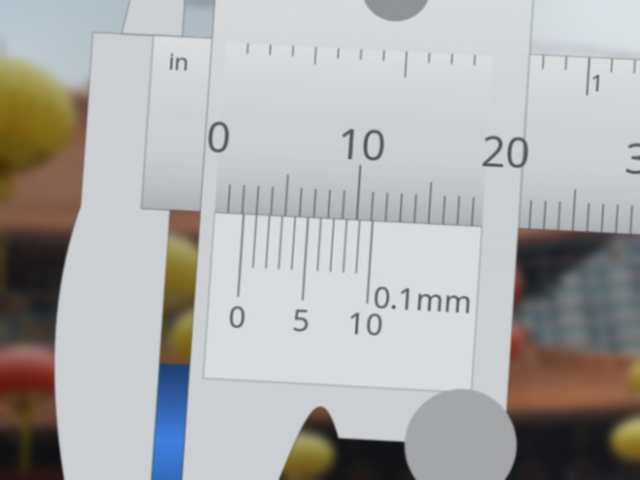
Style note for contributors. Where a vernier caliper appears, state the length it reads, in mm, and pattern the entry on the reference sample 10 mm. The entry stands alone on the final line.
2.1 mm
